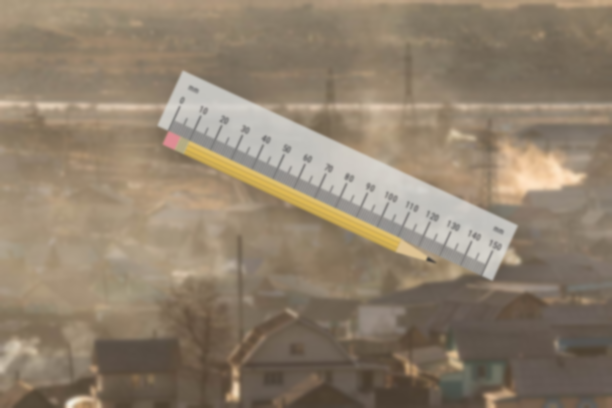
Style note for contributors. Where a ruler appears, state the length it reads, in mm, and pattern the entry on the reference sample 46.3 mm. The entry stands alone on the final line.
130 mm
